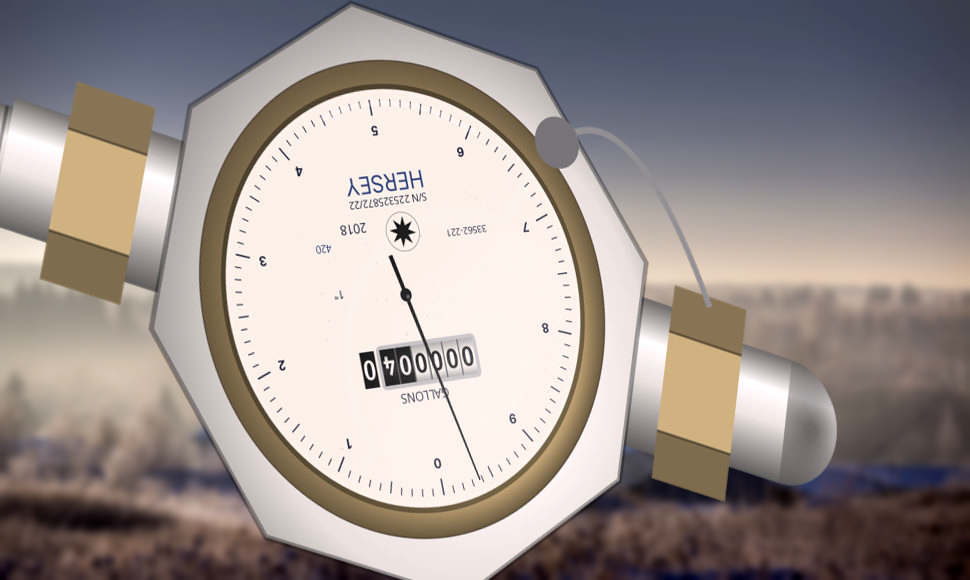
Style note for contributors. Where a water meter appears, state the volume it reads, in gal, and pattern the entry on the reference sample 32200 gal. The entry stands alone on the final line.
39.6 gal
